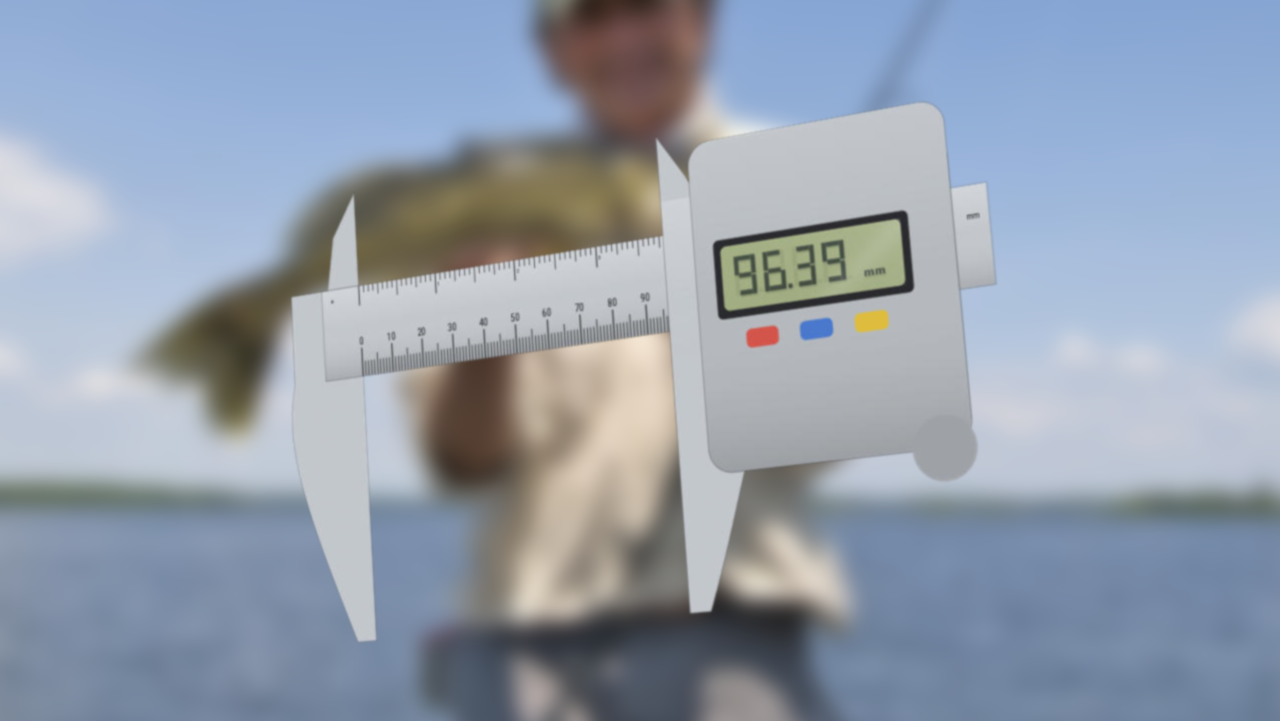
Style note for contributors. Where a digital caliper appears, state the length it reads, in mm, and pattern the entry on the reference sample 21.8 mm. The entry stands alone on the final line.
96.39 mm
